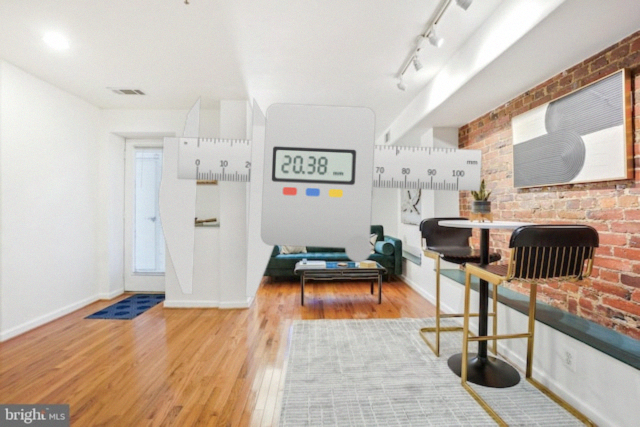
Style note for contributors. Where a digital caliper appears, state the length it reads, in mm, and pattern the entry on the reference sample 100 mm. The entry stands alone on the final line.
20.38 mm
